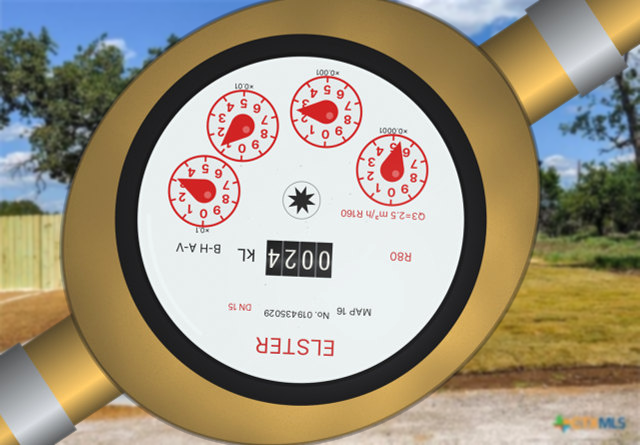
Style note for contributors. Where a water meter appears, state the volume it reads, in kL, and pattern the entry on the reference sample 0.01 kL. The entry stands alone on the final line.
24.3125 kL
